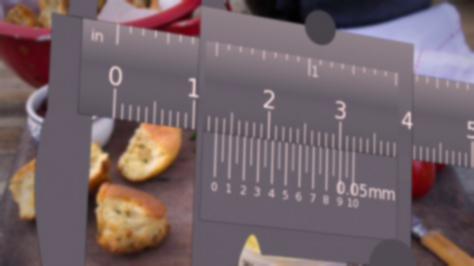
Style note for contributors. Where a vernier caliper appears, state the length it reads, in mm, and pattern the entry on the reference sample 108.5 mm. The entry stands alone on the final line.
13.0 mm
